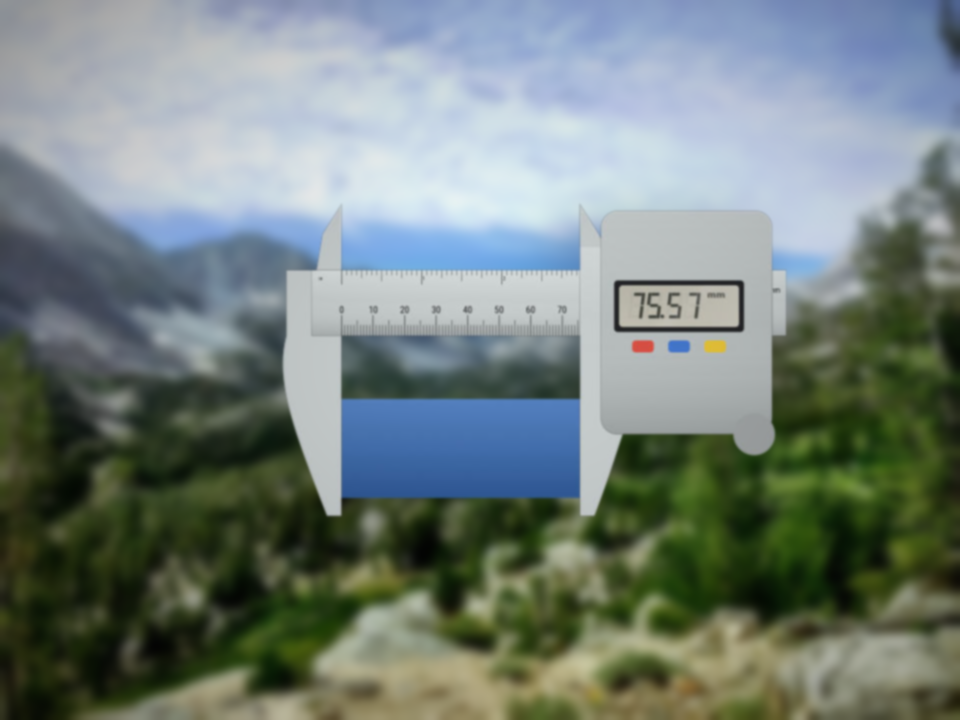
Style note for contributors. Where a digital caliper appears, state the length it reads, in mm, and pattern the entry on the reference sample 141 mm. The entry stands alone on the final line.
75.57 mm
